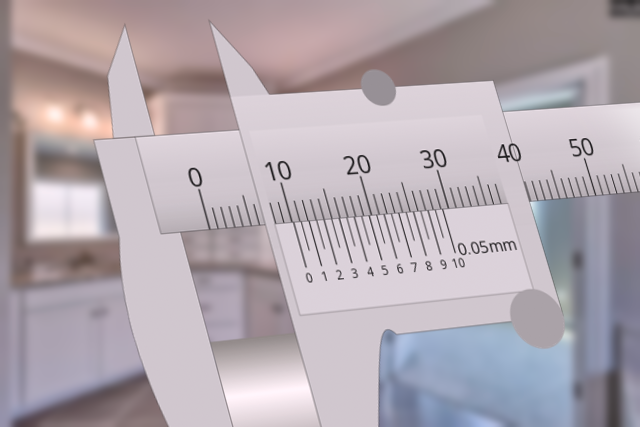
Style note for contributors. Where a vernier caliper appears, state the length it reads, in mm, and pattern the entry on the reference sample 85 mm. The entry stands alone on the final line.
10.2 mm
